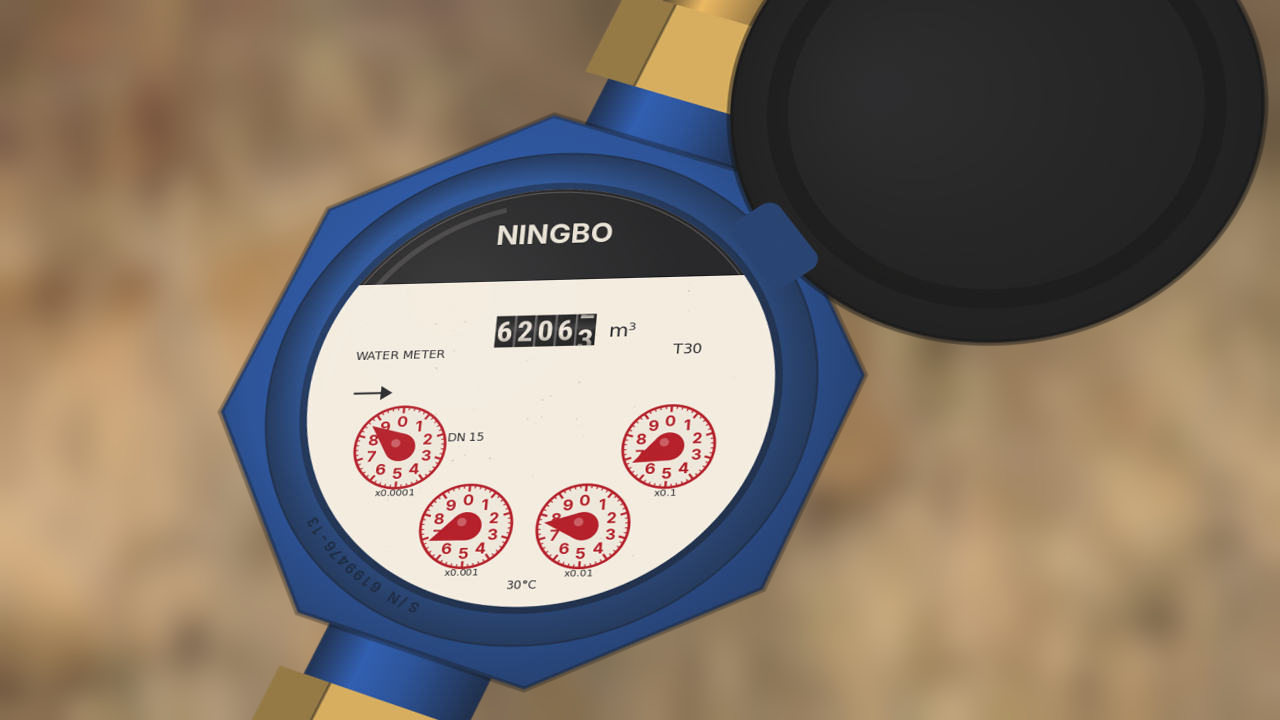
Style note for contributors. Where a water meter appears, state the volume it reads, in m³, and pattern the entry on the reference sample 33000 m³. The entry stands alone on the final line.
62062.6768 m³
